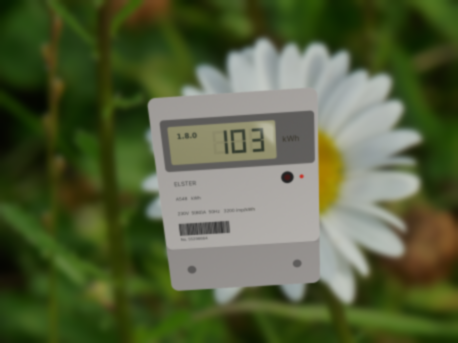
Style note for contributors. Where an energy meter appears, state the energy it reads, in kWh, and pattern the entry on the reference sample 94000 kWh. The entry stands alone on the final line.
103 kWh
